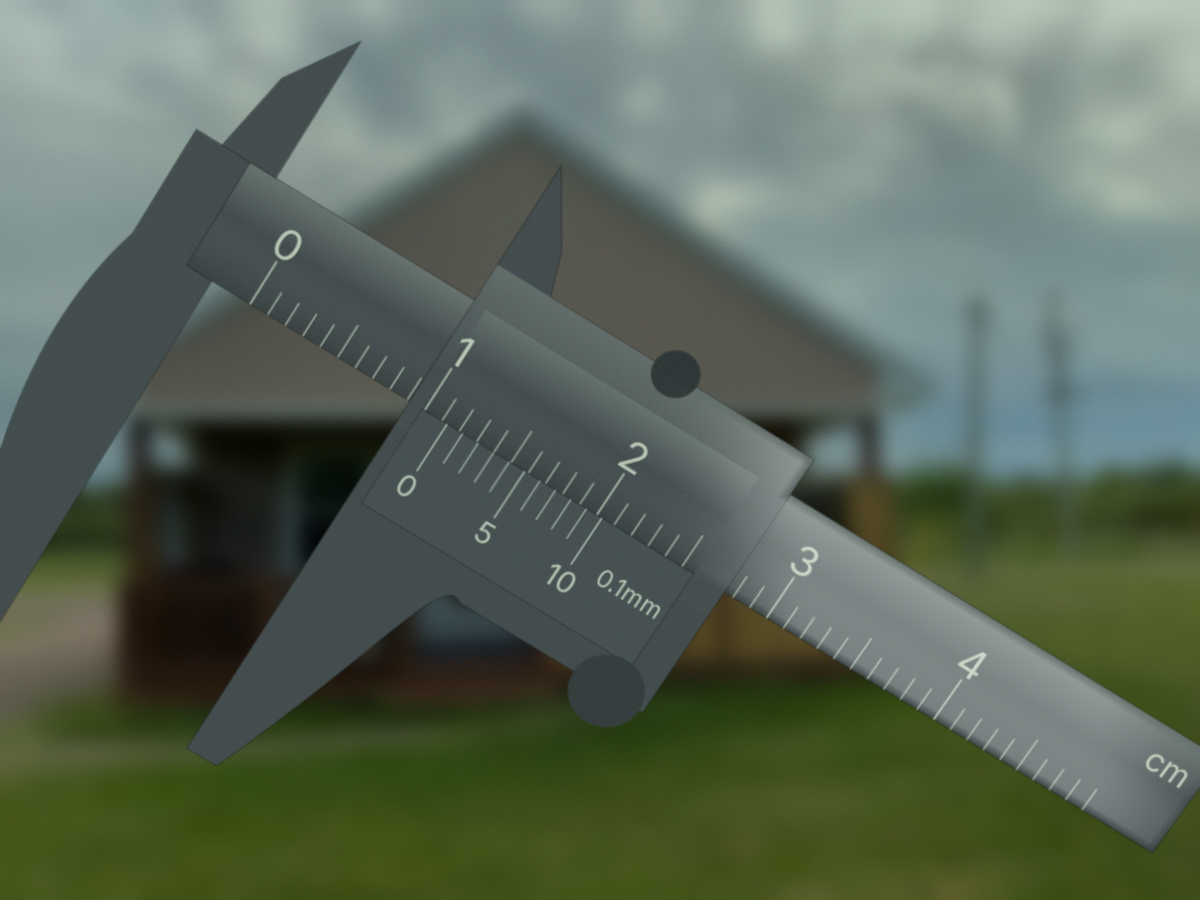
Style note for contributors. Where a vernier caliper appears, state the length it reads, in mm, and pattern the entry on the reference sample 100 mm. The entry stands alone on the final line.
11.3 mm
